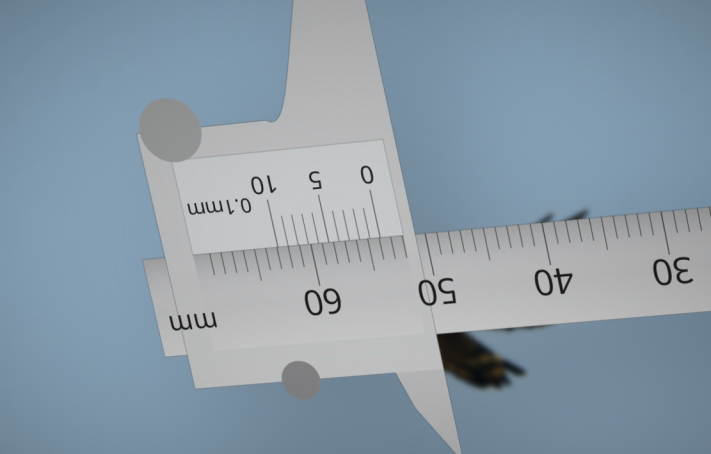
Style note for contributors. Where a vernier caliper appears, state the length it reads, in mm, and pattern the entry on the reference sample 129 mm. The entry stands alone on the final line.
53.9 mm
